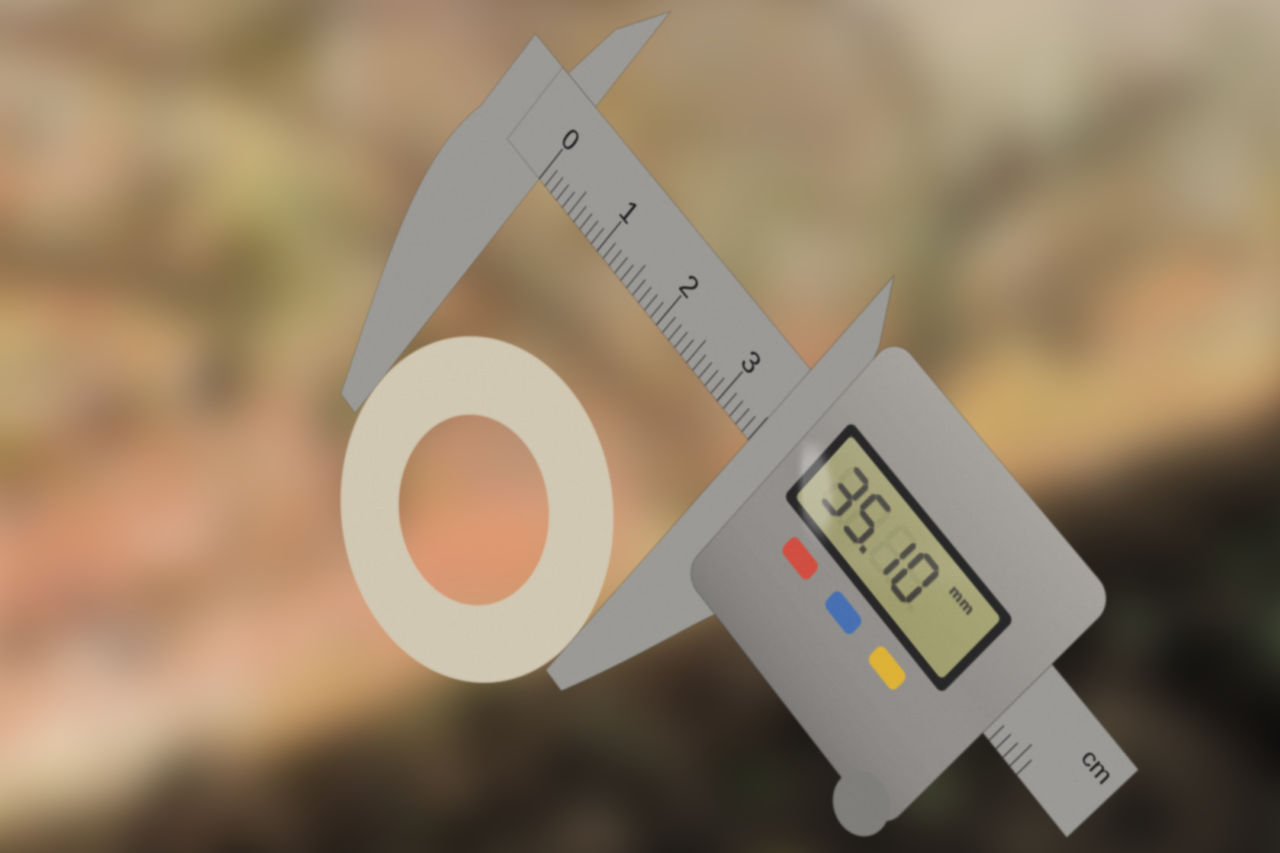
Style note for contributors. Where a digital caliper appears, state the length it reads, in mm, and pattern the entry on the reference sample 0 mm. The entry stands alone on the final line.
35.10 mm
